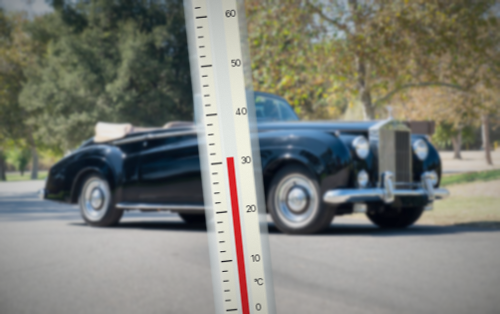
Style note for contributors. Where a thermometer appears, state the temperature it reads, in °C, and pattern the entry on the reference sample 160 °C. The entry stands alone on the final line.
31 °C
